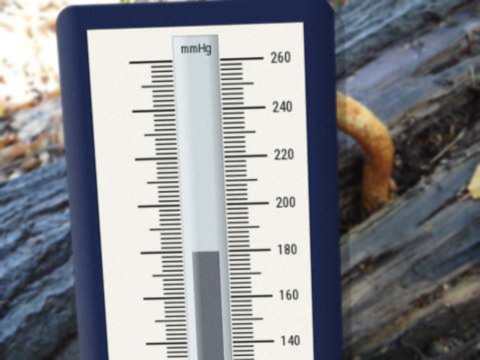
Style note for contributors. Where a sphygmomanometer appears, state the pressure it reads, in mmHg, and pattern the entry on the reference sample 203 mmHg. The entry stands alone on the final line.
180 mmHg
